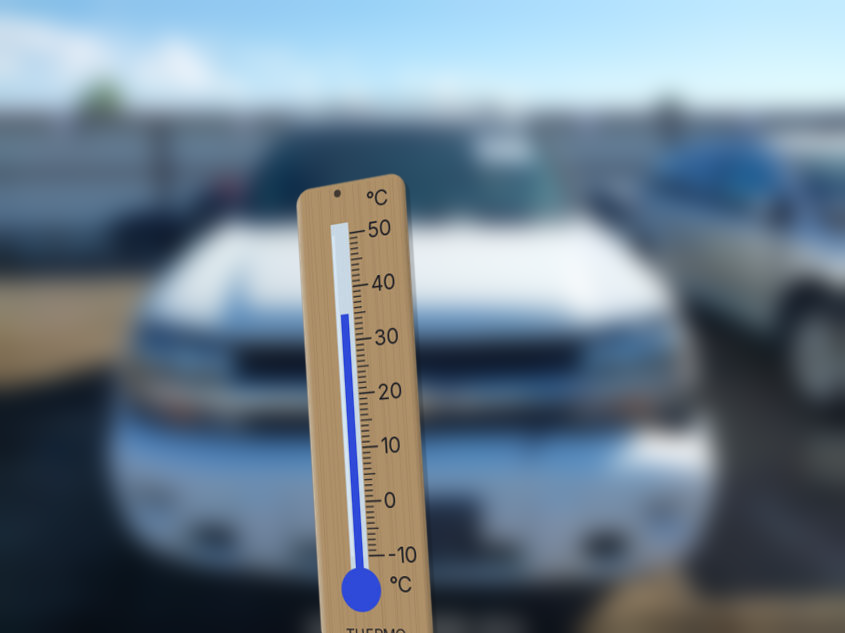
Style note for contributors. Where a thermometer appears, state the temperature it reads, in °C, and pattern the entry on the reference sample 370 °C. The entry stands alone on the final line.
35 °C
